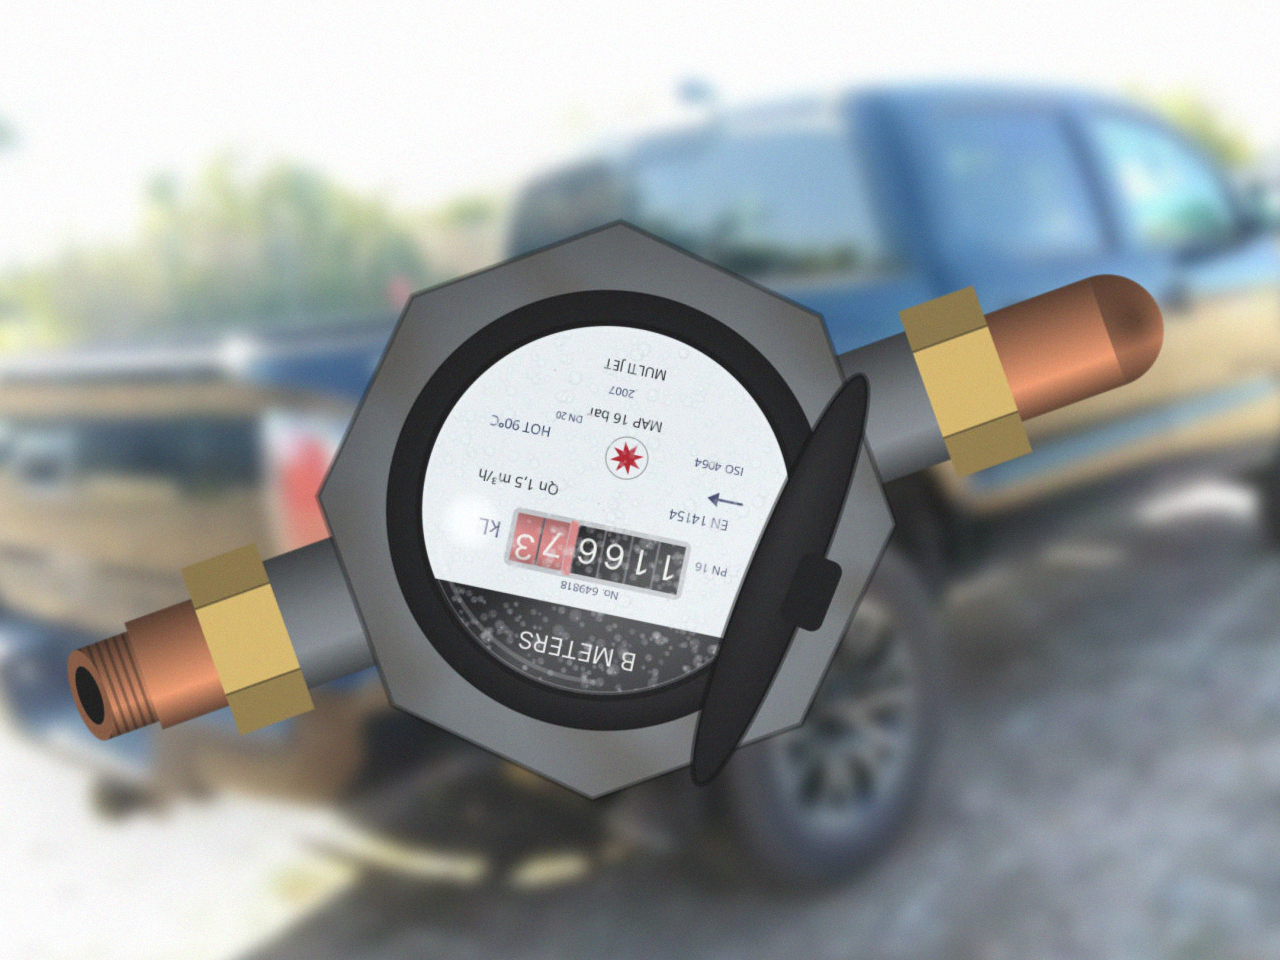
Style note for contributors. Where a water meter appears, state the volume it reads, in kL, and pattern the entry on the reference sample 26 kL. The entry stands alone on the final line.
1166.73 kL
